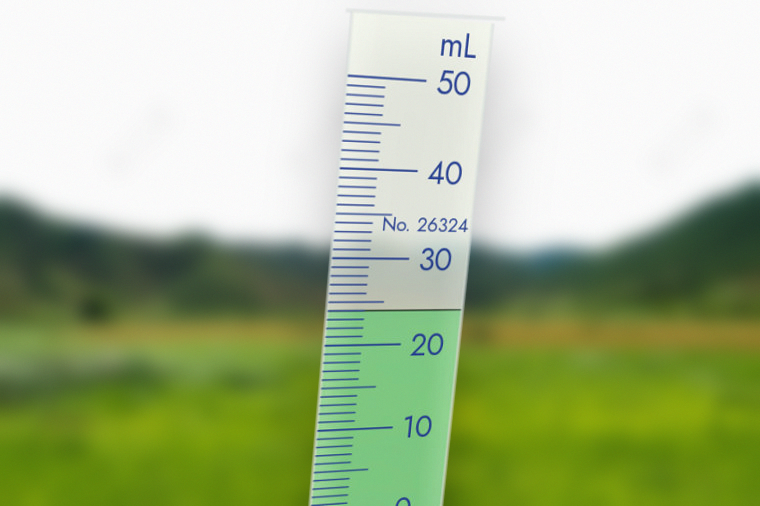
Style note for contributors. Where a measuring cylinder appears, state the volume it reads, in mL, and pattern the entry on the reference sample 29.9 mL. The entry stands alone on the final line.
24 mL
